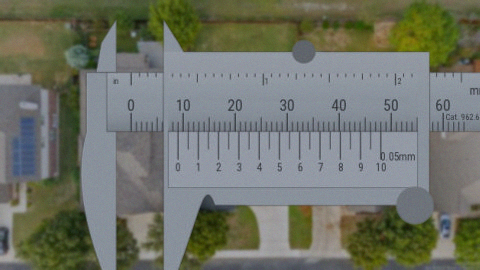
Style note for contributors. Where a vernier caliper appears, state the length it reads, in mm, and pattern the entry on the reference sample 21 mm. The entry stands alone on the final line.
9.0 mm
